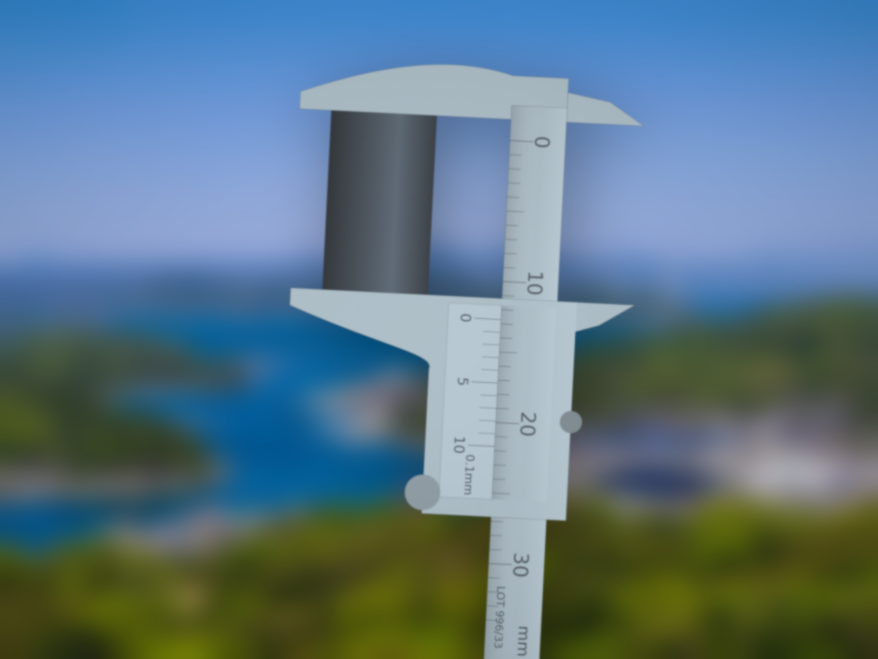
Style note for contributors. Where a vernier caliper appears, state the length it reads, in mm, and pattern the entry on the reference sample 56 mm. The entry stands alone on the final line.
12.7 mm
